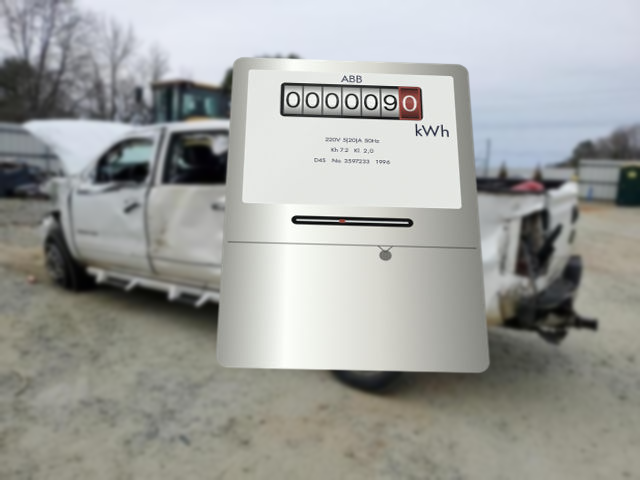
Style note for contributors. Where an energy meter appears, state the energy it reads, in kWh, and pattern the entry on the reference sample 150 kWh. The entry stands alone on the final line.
9.0 kWh
